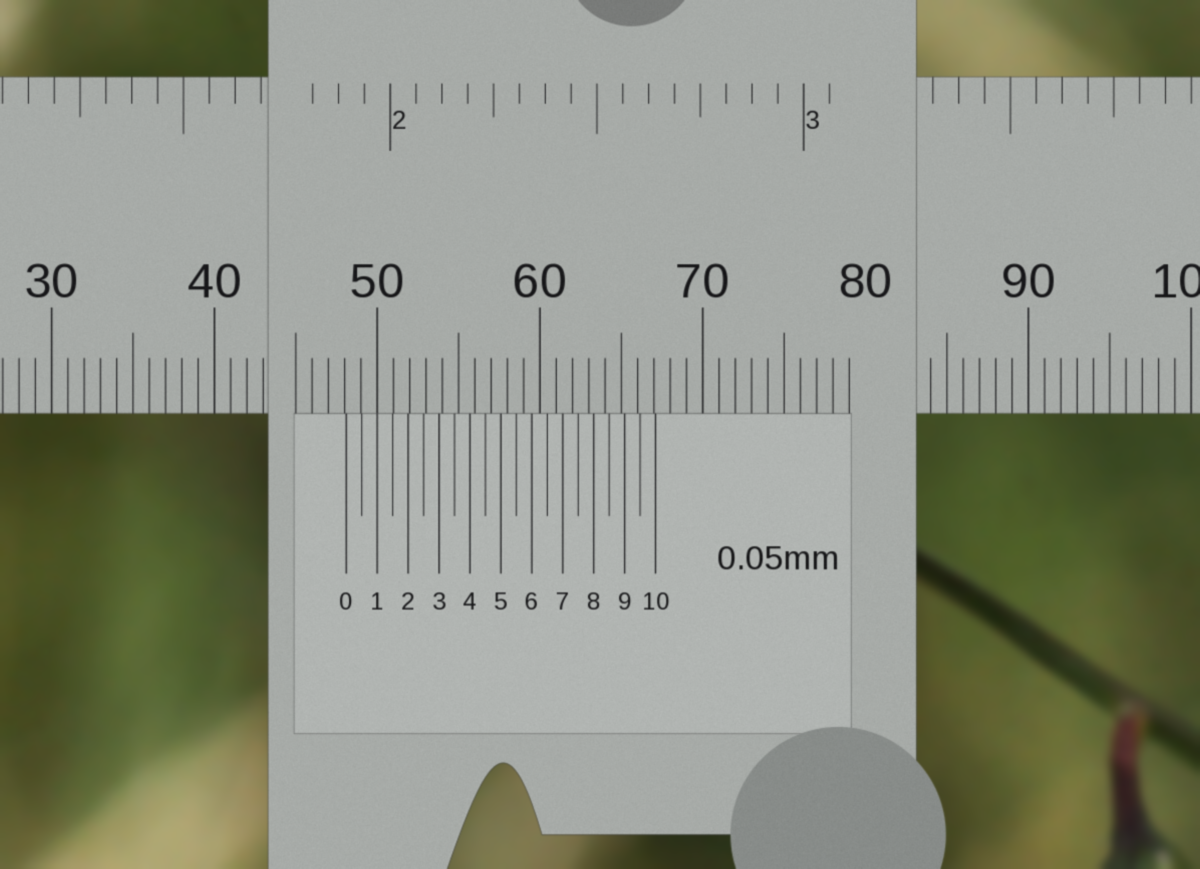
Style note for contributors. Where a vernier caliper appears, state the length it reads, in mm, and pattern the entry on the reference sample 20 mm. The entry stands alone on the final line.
48.1 mm
